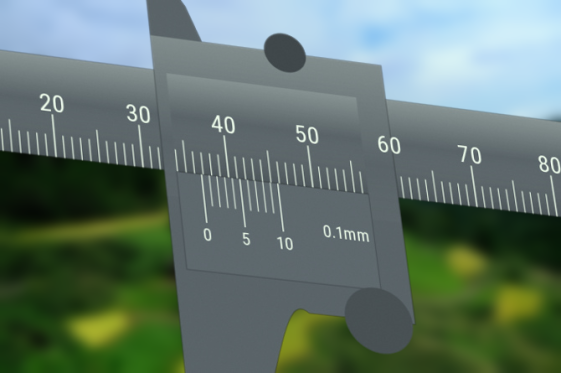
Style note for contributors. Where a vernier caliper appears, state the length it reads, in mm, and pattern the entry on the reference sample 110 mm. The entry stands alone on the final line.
36.8 mm
